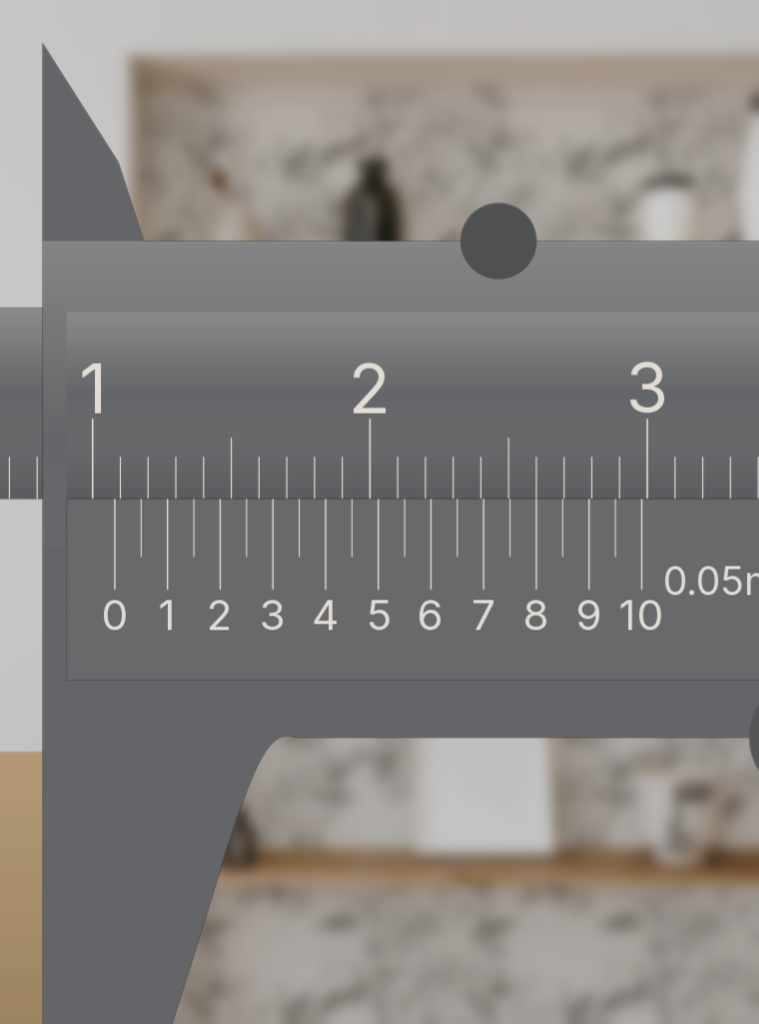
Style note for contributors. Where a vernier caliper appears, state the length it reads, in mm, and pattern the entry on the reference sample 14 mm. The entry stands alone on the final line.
10.80 mm
